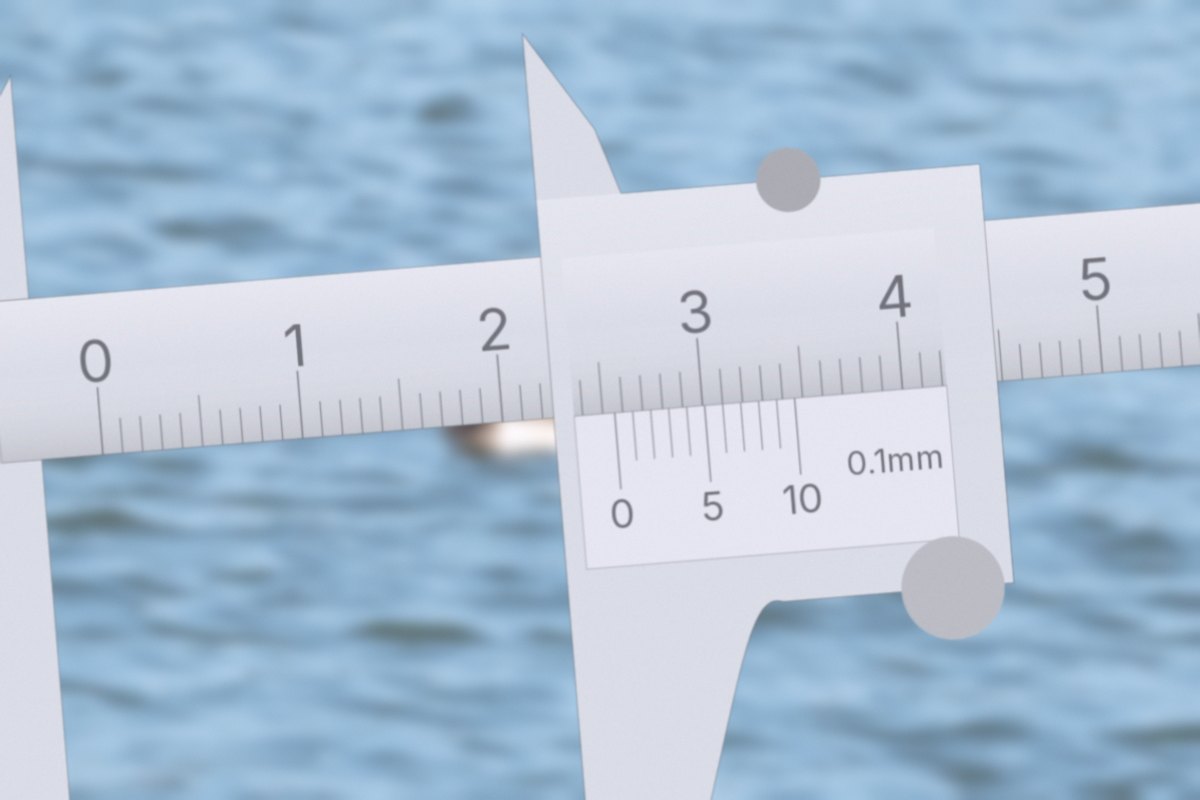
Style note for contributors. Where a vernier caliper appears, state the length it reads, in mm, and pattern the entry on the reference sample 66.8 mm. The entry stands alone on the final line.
25.6 mm
